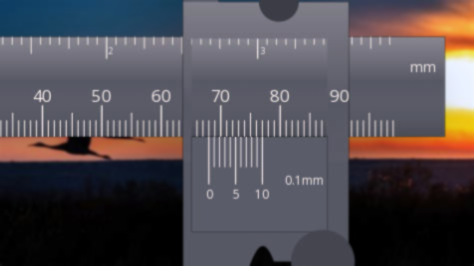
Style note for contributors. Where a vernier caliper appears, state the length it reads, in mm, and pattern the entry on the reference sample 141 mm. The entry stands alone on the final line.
68.0 mm
